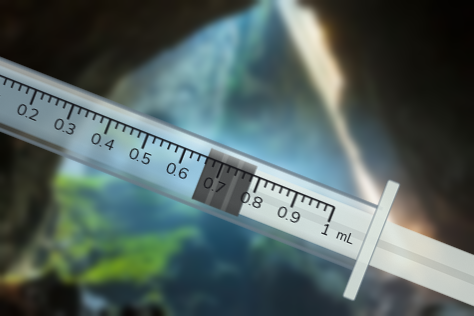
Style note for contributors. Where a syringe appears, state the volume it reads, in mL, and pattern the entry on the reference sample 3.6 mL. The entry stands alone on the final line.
0.66 mL
